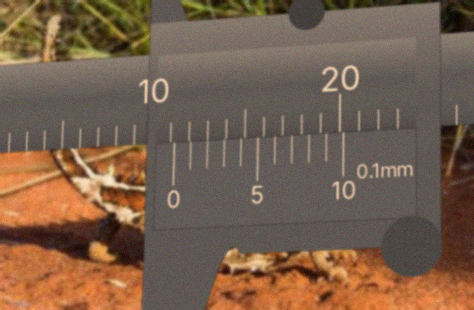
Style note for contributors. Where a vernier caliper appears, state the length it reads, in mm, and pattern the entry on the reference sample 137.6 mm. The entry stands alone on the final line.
11.2 mm
